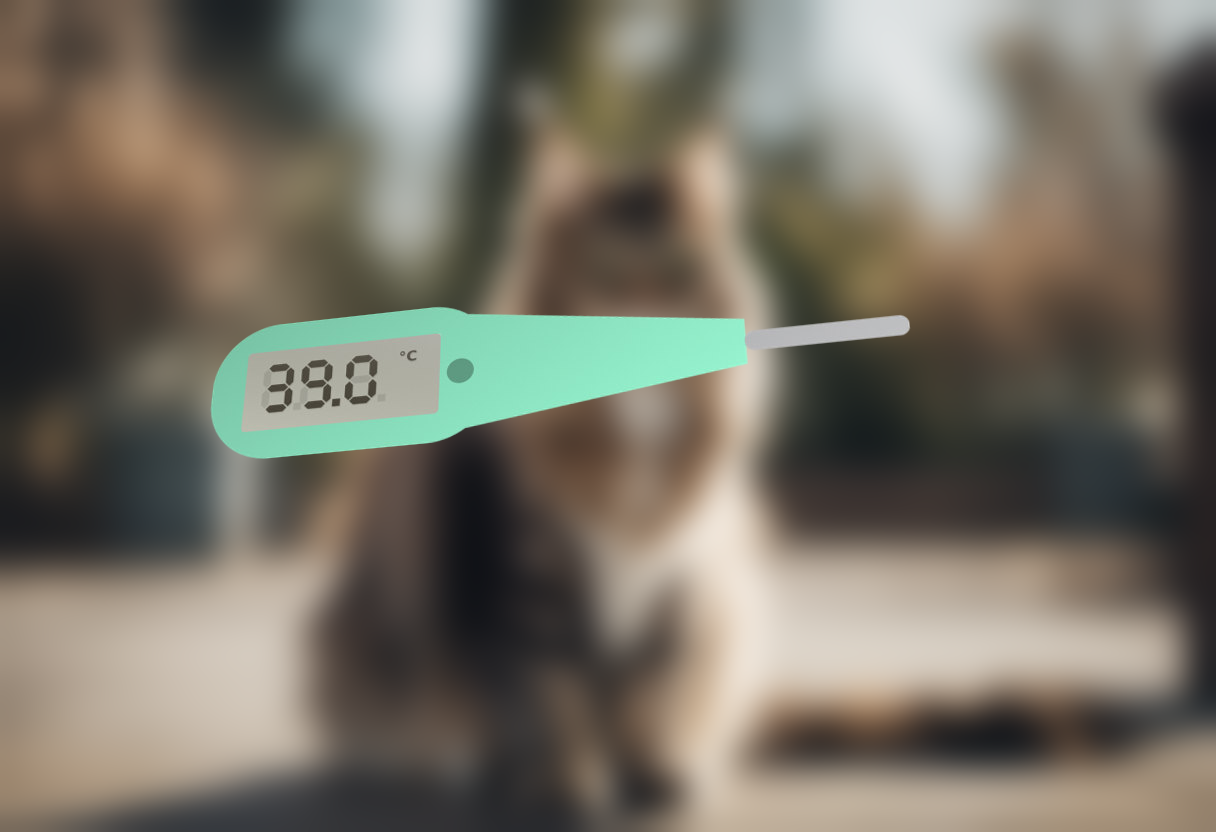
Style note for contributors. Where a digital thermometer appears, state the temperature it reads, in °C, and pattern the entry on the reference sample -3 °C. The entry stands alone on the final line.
39.0 °C
